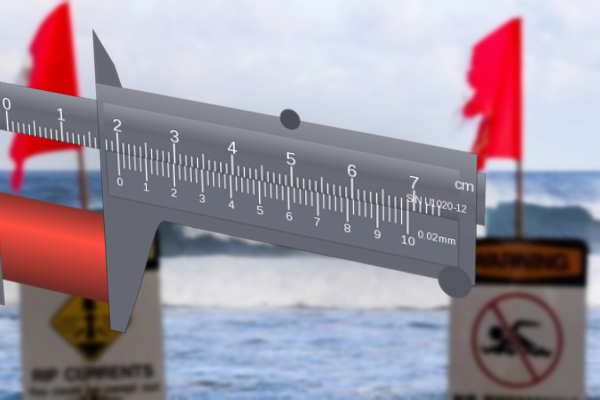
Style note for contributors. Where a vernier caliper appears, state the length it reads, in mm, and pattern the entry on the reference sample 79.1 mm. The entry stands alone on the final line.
20.0 mm
